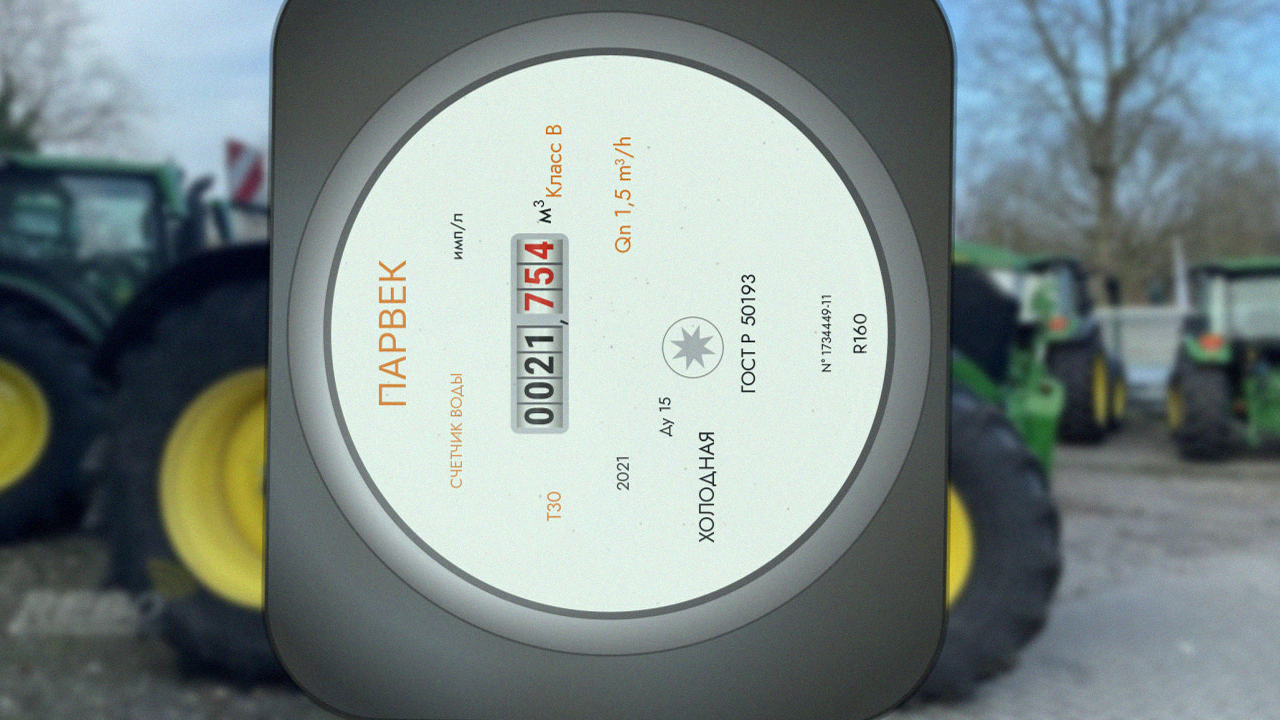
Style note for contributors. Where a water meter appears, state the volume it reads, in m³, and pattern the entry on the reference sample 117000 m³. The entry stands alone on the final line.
21.754 m³
